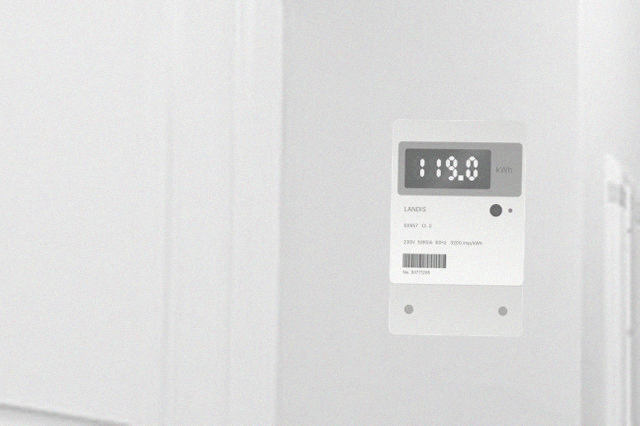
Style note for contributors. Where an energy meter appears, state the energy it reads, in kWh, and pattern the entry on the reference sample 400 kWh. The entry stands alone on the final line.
119.0 kWh
